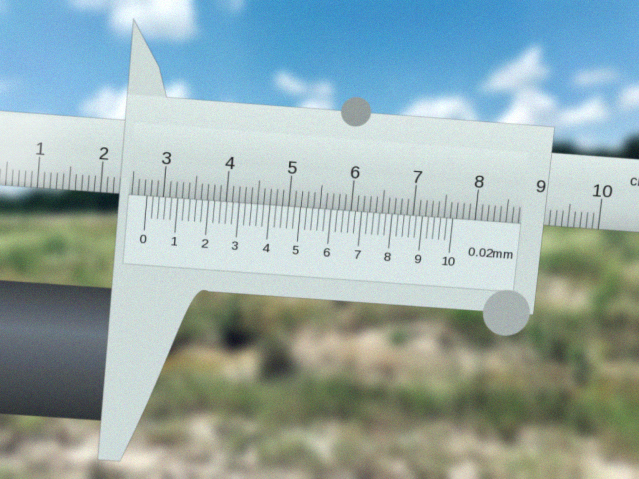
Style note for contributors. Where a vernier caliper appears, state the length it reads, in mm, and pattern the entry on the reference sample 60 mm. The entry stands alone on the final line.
27.4 mm
